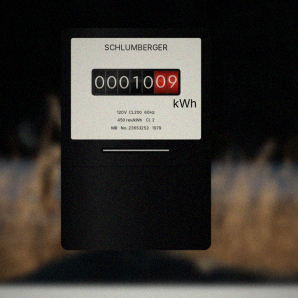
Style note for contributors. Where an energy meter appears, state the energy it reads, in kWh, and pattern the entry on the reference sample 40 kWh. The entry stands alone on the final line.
10.09 kWh
